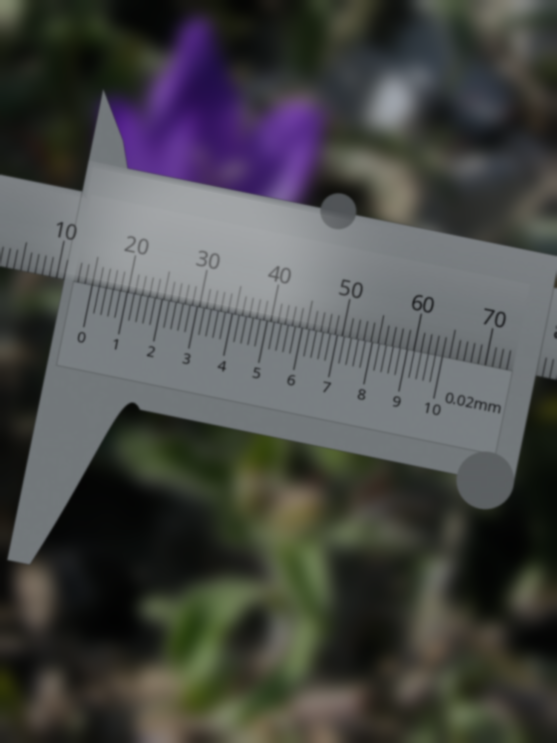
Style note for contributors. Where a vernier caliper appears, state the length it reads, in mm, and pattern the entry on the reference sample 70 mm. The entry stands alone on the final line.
15.0 mm
